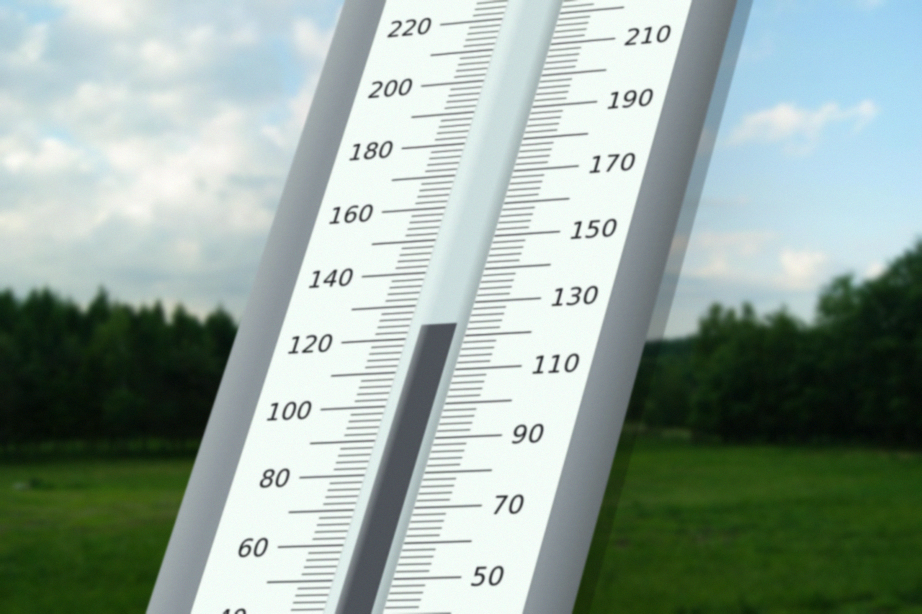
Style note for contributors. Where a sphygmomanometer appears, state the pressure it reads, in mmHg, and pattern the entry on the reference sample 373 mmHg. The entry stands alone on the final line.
124 mmHg
